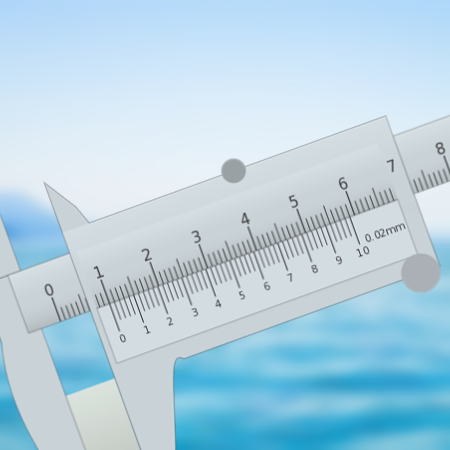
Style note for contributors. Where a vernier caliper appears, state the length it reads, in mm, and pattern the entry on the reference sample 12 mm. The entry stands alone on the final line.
10.0 mm
